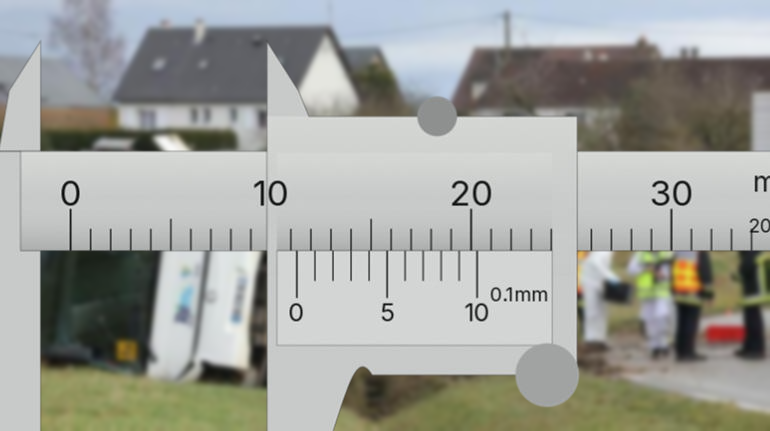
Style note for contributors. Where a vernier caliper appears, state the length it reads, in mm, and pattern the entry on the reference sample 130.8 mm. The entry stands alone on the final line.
11.3 mm
